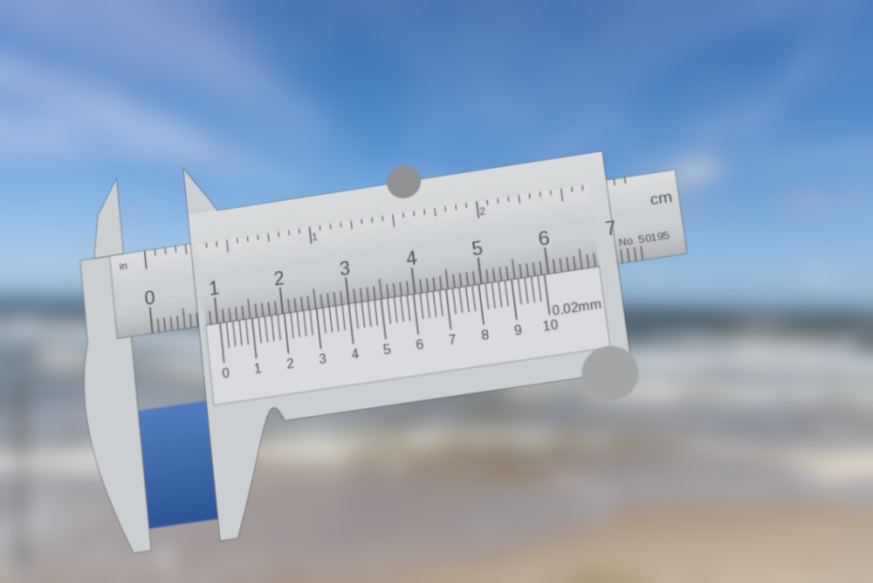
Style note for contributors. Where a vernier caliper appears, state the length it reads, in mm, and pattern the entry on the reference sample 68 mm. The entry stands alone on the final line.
10.4 mm
